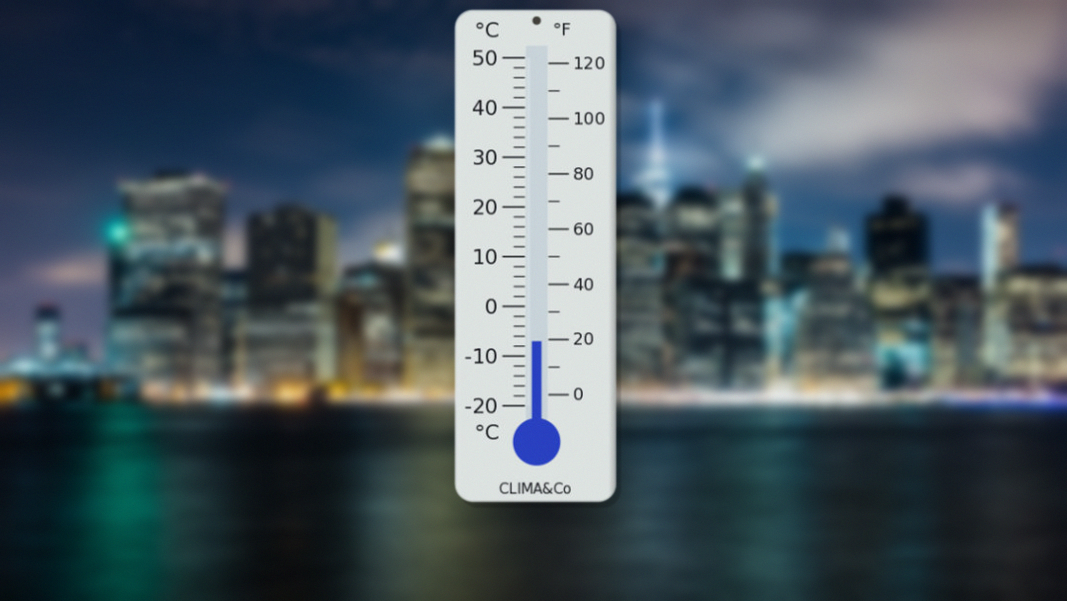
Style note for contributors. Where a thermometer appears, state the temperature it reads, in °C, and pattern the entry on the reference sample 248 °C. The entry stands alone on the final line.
-7 °C
